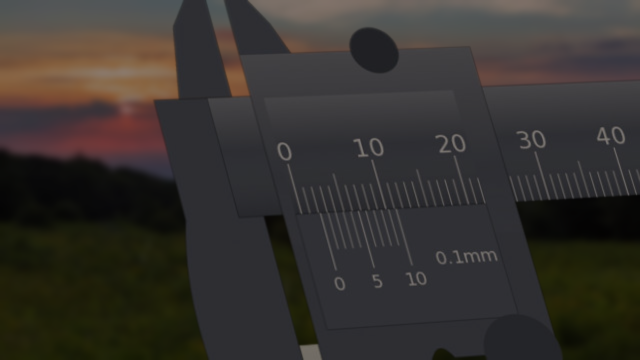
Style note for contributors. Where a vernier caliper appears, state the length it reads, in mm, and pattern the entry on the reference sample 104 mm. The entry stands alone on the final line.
2.2 mm
